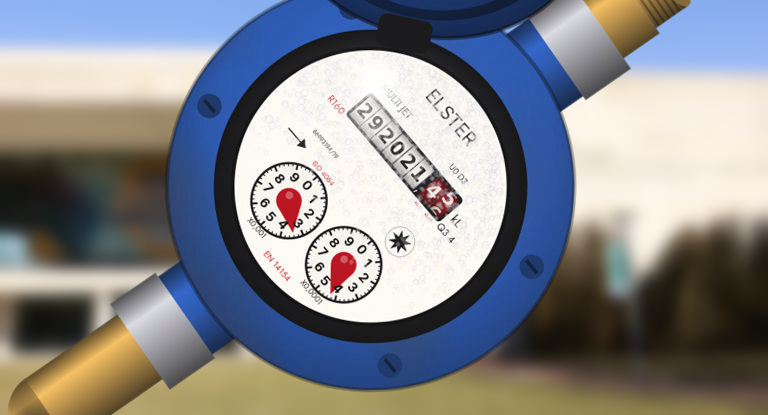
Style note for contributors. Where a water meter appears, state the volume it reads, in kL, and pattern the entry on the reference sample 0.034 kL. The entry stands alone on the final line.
292021.4534 kL
